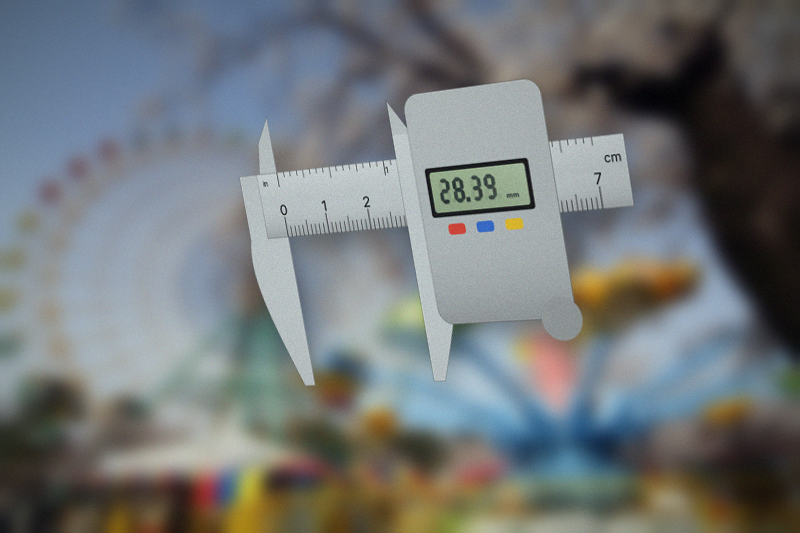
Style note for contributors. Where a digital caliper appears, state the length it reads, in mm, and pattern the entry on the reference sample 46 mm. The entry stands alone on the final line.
28.39 mm
